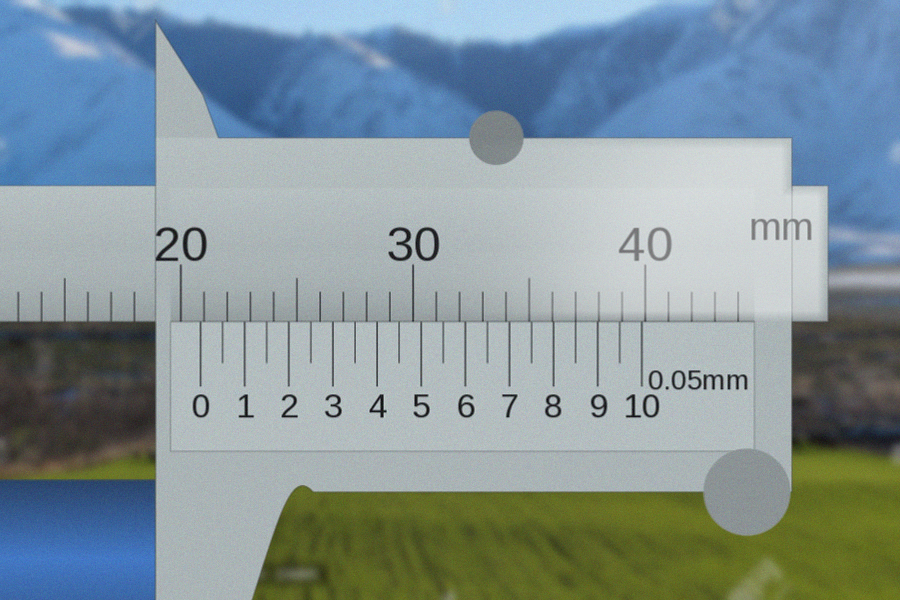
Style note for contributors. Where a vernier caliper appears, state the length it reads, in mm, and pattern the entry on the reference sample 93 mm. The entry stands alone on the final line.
20.85 mm
